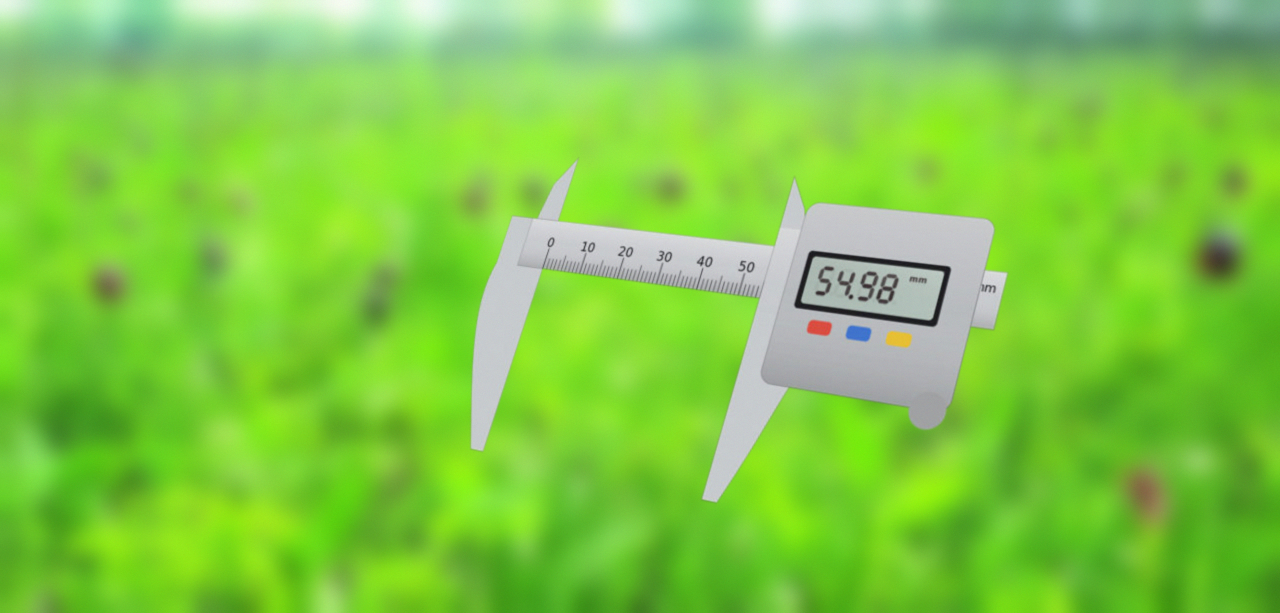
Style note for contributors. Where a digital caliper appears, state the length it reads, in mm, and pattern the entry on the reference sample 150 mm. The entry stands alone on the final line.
54.98 mm
